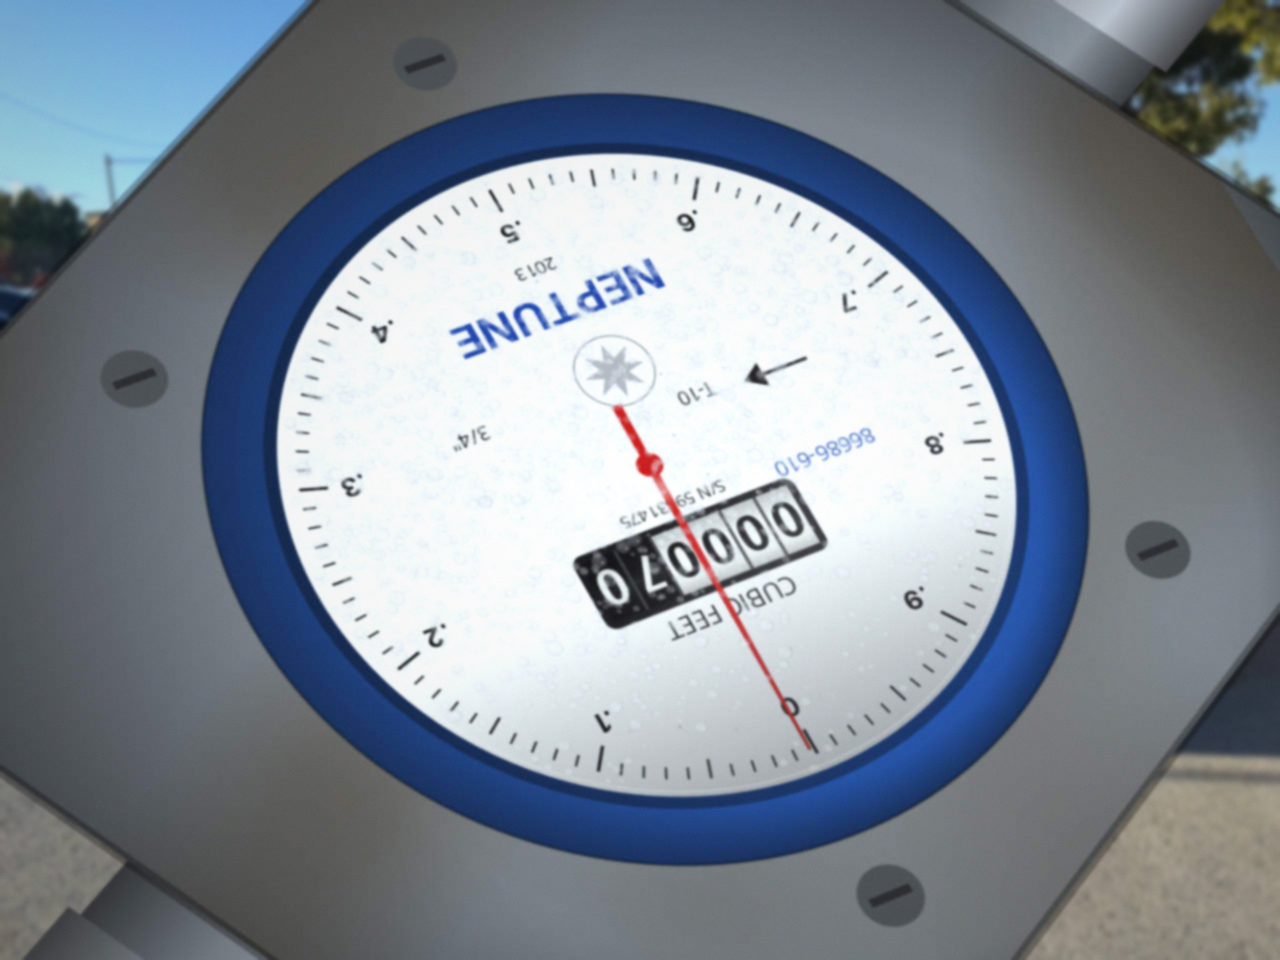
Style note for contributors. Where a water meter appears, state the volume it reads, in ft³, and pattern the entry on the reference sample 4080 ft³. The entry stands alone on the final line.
70.00 ft³
